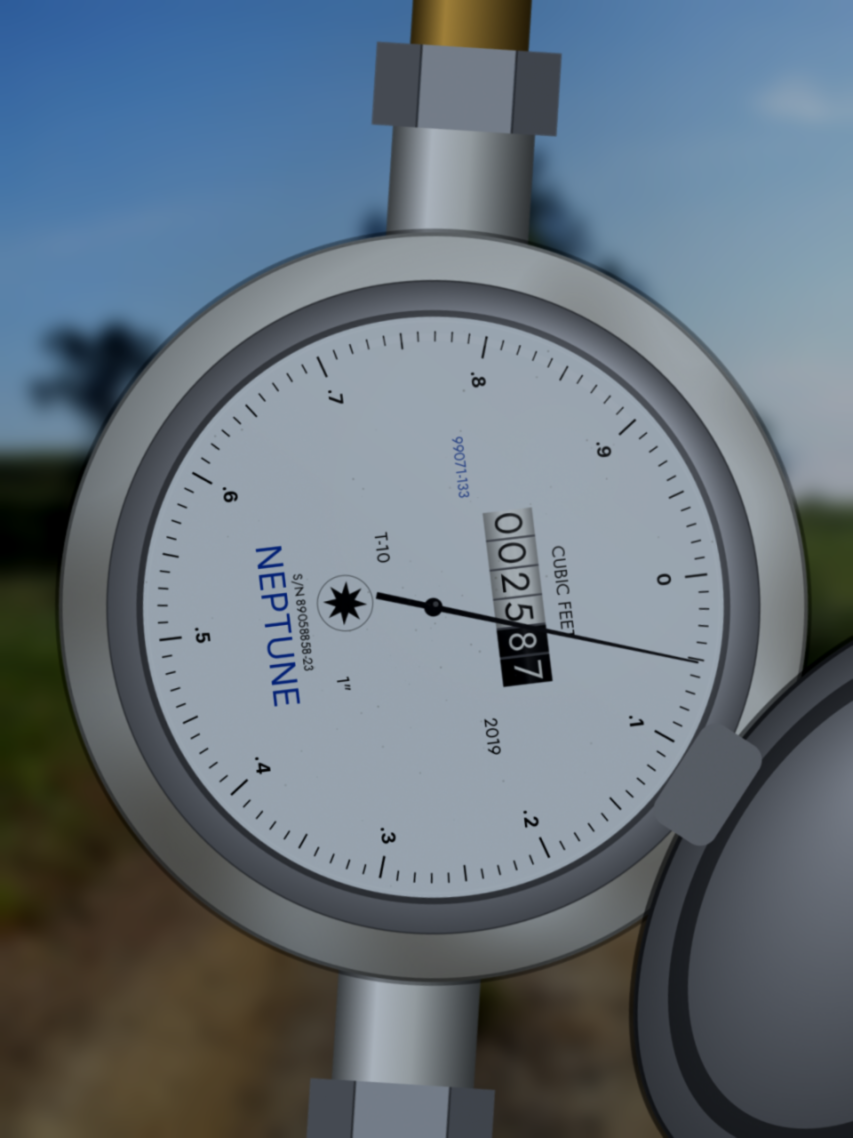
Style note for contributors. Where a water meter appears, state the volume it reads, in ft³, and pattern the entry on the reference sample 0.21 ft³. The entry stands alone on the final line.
2587.05 ft³
